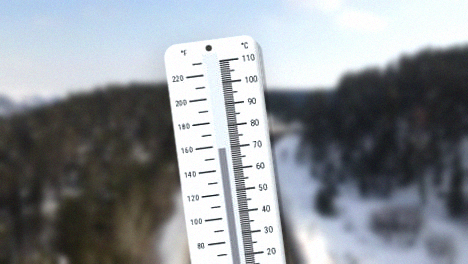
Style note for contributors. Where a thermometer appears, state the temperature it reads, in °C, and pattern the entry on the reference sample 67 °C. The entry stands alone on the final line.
70 °C
